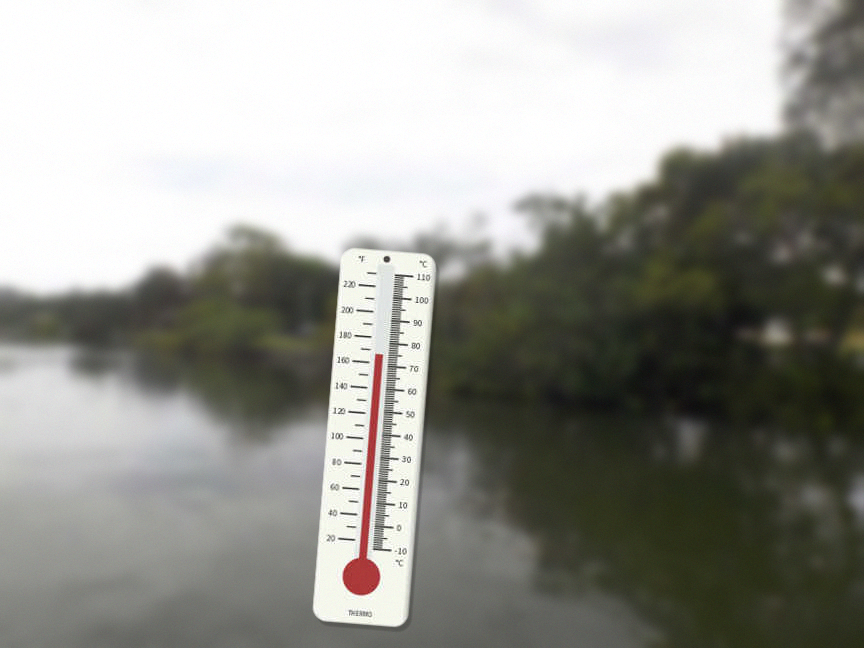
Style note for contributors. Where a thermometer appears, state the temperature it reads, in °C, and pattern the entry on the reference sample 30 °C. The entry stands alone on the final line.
75 °C
